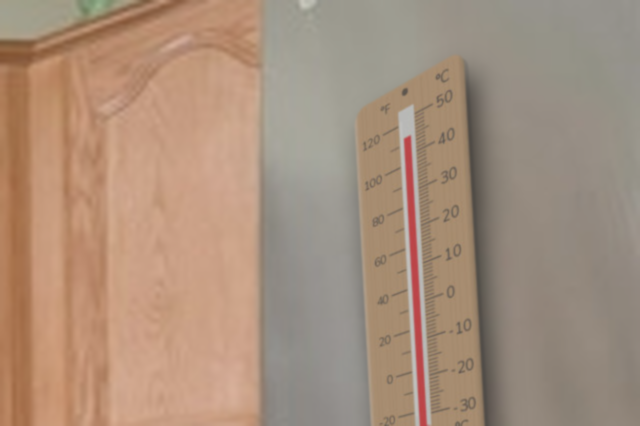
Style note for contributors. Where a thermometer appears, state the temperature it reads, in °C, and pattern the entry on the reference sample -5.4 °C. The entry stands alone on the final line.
45 °C
